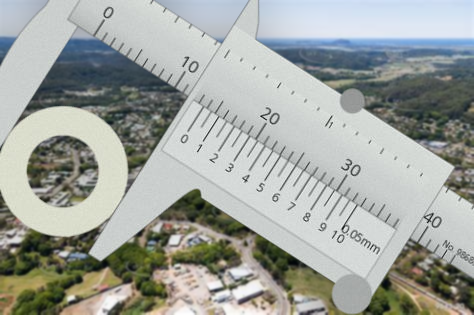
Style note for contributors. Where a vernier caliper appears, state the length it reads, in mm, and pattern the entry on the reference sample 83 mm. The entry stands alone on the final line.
13.6 mm
